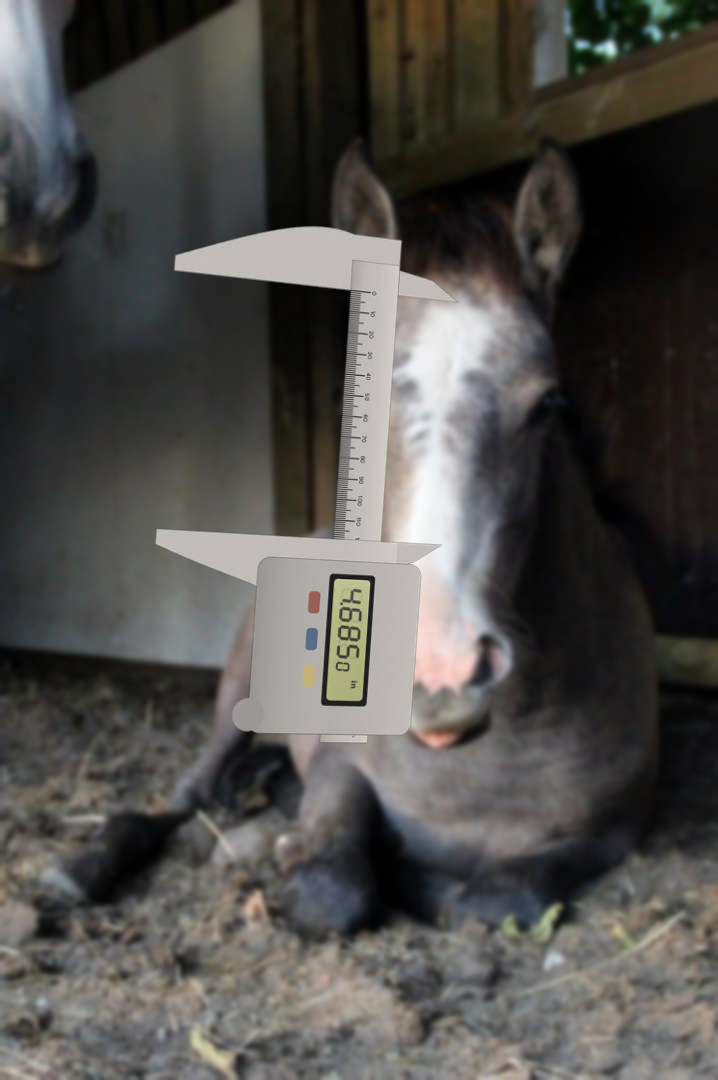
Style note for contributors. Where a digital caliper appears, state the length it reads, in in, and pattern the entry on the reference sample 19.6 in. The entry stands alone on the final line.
4.6850 in
